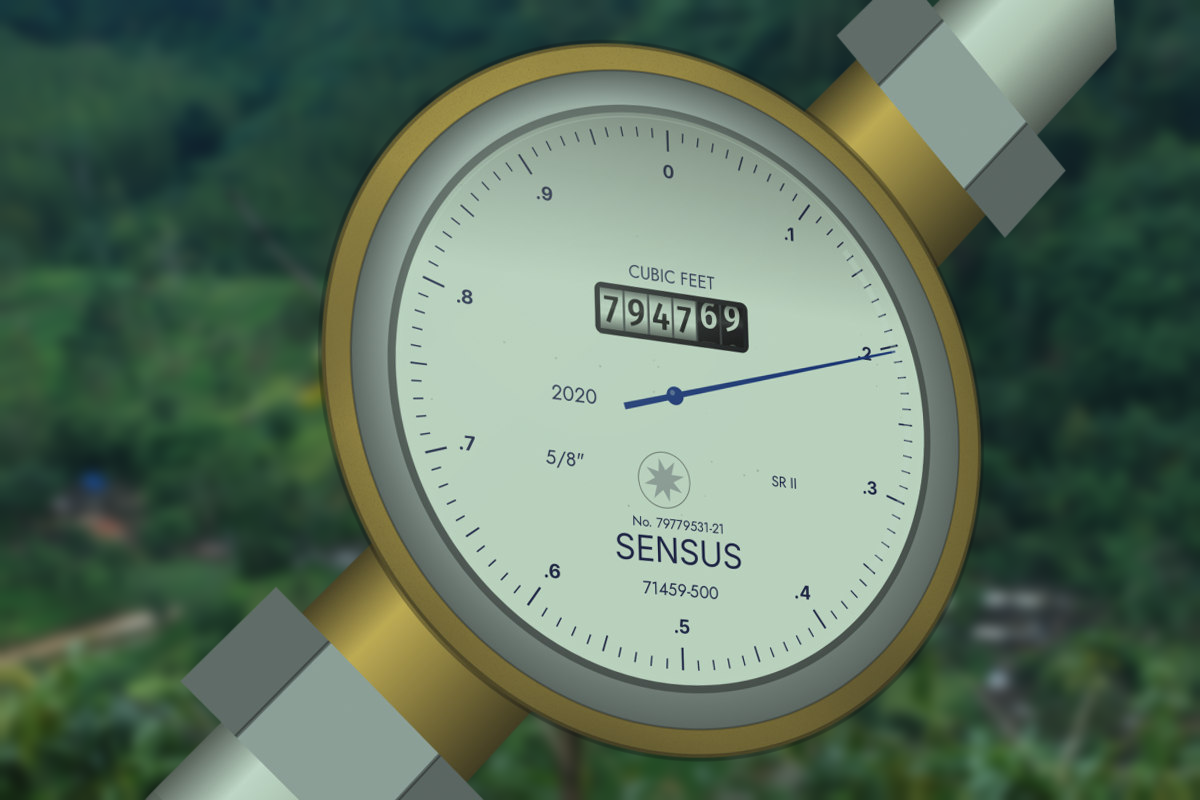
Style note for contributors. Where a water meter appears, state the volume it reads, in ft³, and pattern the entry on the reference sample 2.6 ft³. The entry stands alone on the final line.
794769.20 ft³
